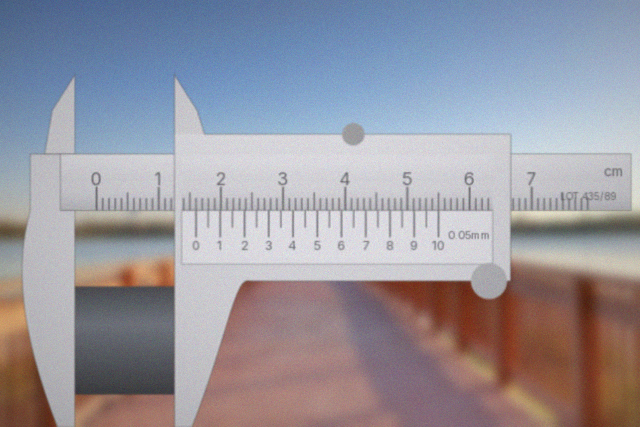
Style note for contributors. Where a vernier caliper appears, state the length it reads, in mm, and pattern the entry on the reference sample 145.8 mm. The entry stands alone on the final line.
16.0 mm
